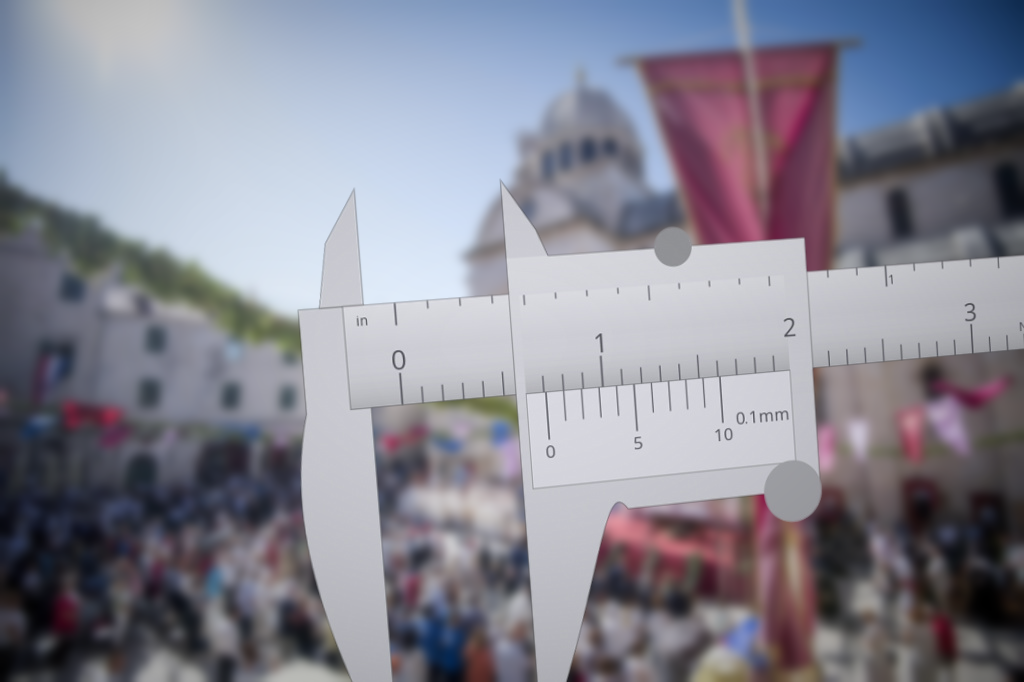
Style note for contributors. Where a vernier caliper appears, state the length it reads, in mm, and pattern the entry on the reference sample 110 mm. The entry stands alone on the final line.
7.1 mm
